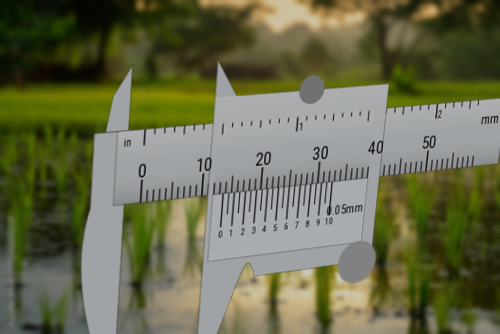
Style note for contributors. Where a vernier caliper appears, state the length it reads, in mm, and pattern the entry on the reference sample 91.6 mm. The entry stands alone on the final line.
13.6 mm
